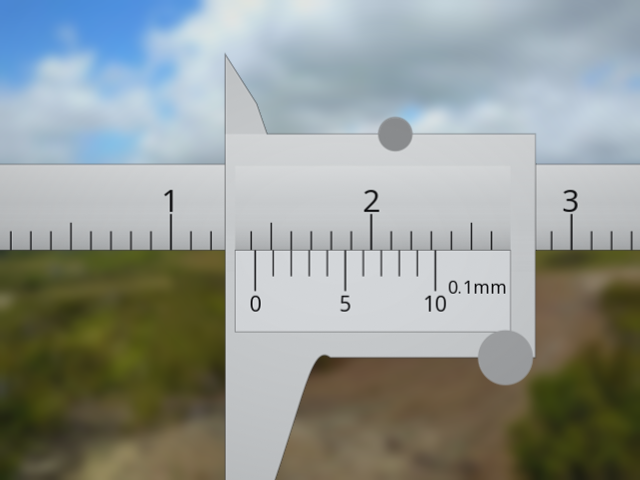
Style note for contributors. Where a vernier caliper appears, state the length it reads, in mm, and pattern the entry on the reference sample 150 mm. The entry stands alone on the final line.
14.2 mm
